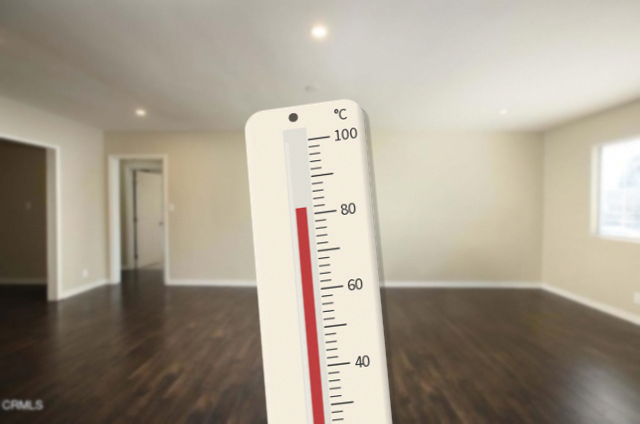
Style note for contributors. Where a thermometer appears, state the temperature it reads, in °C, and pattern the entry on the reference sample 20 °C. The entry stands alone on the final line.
82 °C
